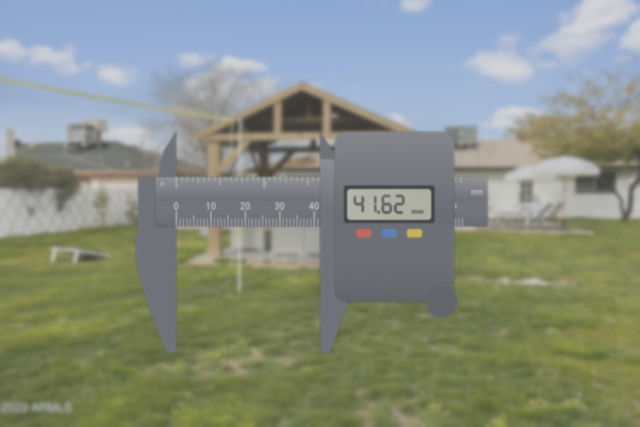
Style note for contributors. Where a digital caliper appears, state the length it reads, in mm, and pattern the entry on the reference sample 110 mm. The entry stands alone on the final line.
41.62 mm
